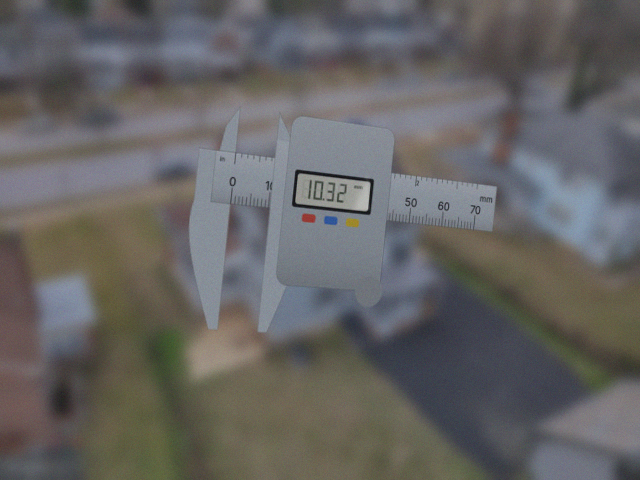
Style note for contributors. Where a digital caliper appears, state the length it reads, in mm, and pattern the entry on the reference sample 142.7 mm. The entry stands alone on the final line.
10.32 mm
